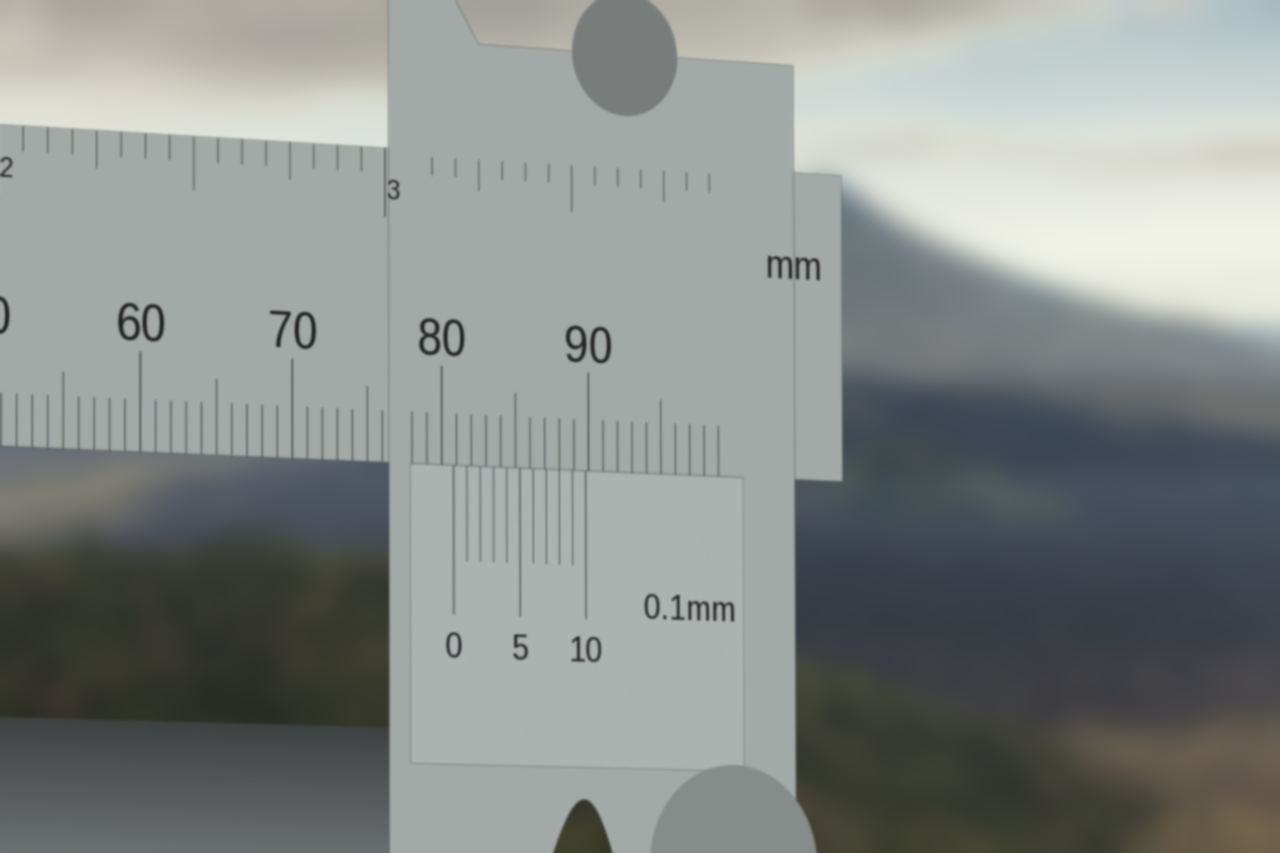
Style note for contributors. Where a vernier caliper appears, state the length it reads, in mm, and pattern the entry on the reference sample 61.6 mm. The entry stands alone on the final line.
80.8 mm
